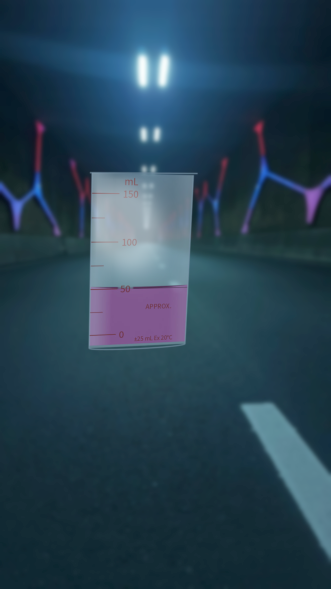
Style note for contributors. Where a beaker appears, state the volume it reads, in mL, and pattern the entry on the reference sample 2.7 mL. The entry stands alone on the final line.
50 mL
